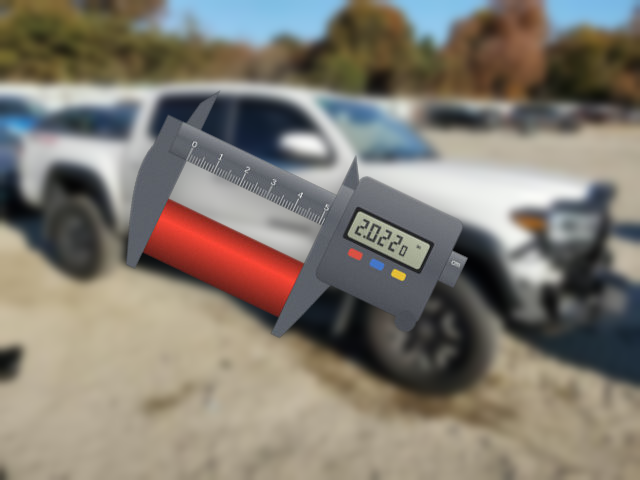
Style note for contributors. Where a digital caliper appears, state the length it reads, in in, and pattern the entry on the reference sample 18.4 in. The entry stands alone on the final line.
2.0220 in
